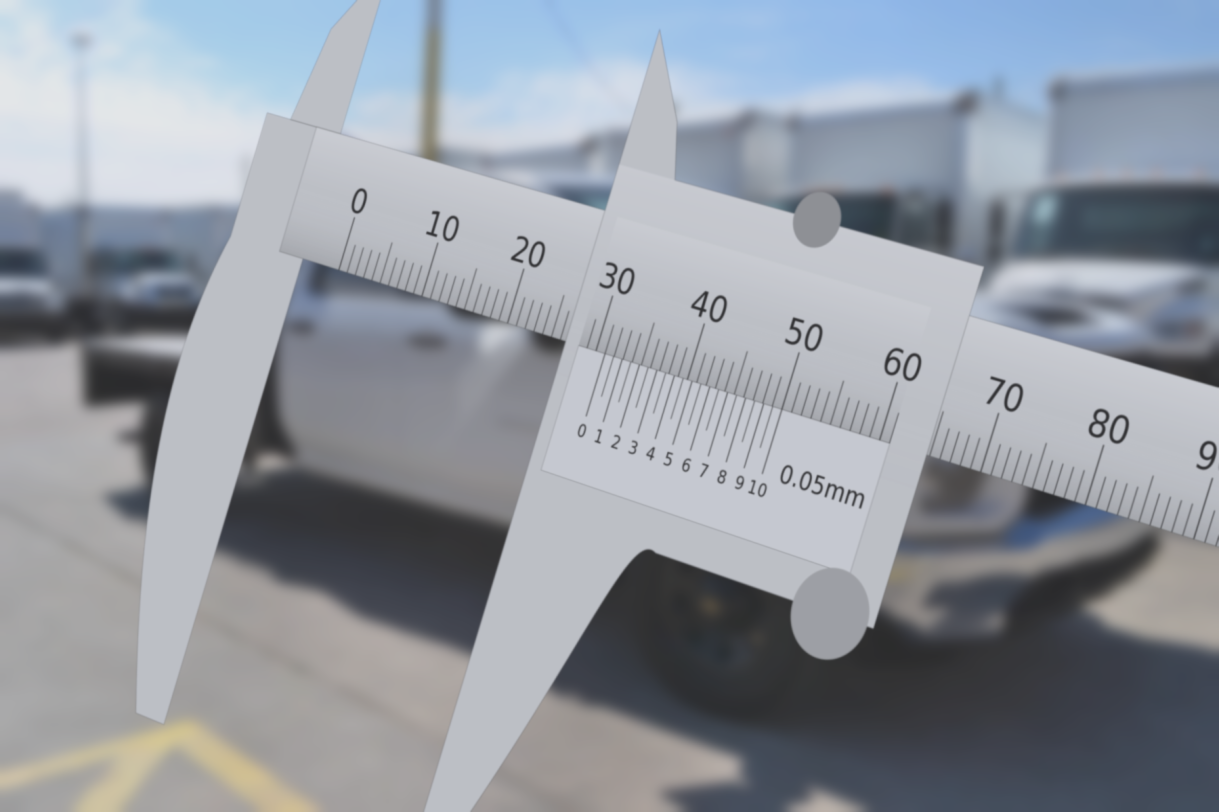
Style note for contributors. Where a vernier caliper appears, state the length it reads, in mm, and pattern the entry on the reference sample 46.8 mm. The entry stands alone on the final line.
31.0 mm
